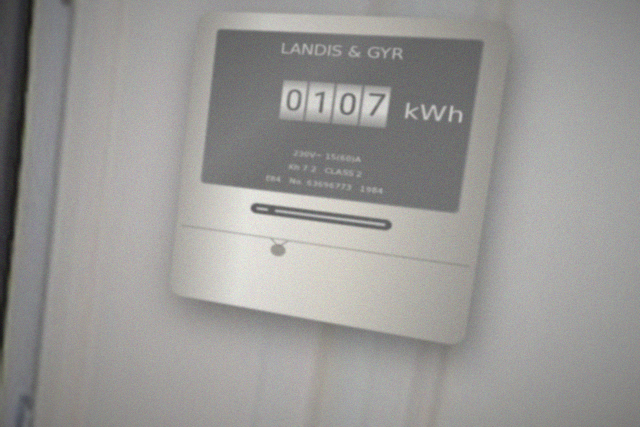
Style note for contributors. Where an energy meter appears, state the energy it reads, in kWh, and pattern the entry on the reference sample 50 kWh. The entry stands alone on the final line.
107 kWh
